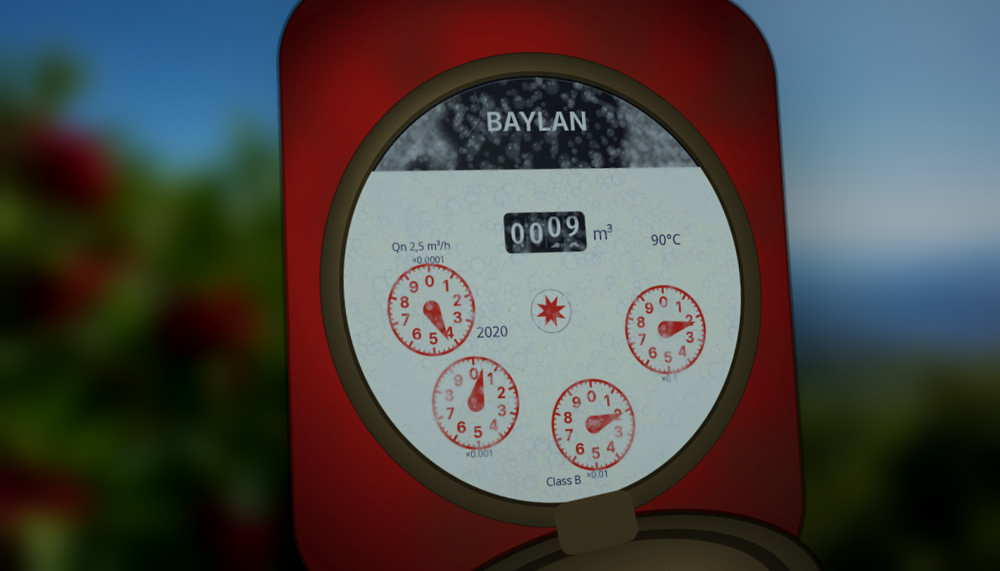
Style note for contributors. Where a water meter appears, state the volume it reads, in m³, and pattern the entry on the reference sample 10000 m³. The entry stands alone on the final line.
9.2204 m³
